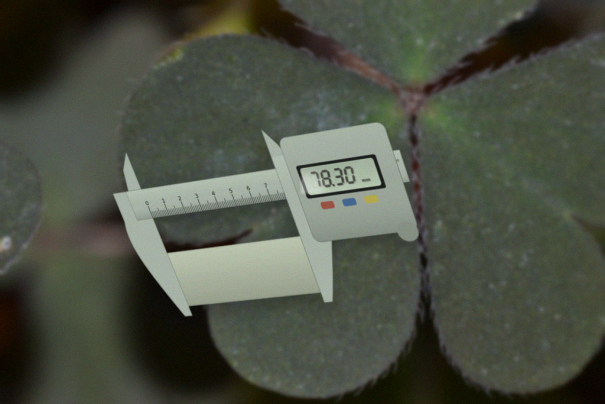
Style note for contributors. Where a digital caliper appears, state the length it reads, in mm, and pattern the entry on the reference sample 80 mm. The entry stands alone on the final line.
78.30 mm
